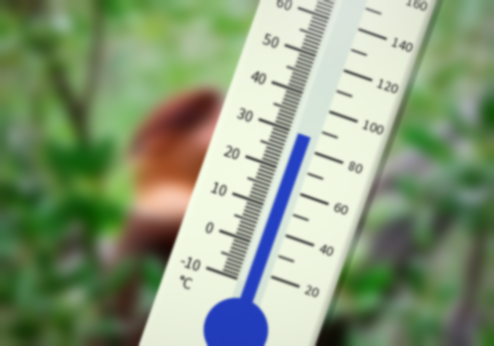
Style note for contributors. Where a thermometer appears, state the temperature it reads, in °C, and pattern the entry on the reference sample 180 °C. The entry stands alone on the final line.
30 °C
